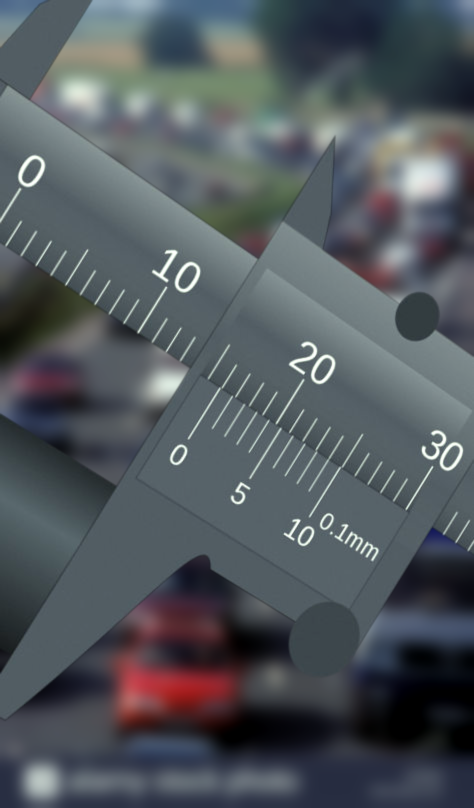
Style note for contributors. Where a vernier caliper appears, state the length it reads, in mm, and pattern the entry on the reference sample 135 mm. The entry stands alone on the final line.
15.9 mm
